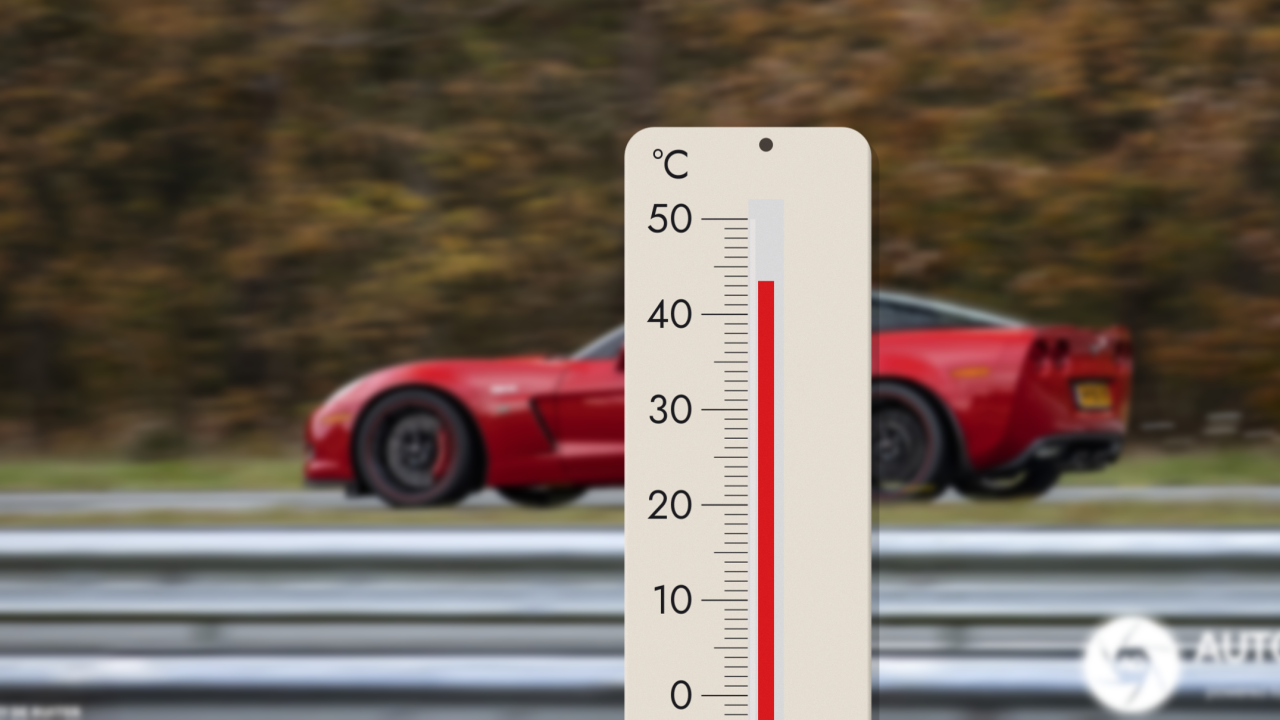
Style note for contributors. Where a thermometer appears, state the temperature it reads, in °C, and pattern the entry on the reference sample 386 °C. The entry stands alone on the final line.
43.5 °C
